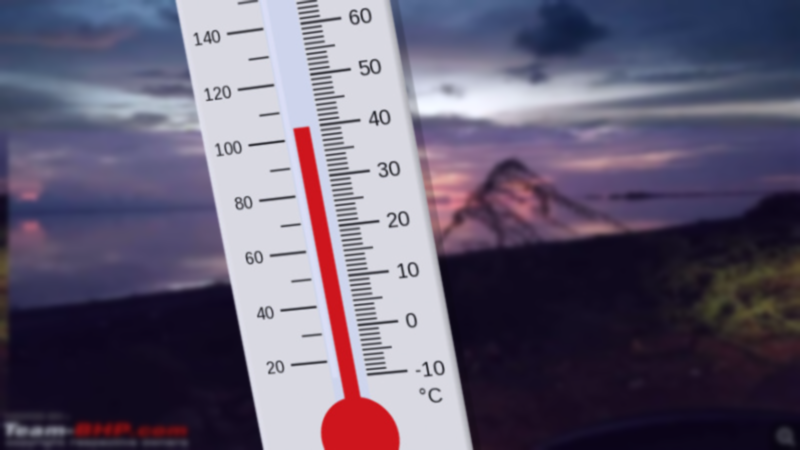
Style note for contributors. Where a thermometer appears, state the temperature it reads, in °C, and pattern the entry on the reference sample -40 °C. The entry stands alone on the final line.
40 °C
